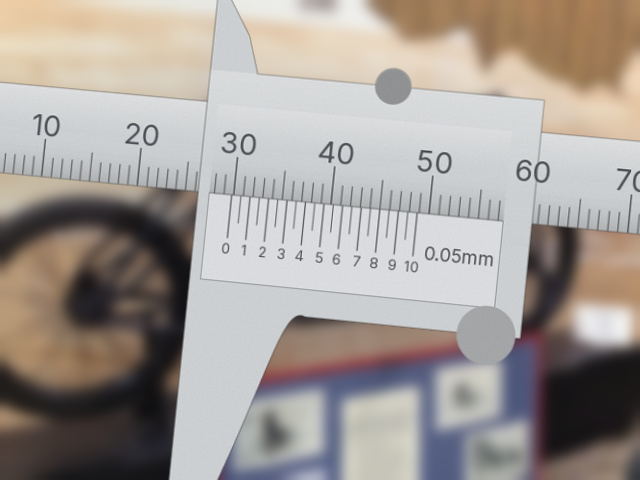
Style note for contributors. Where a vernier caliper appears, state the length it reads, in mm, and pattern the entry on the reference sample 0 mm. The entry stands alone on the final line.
29.8 mm
